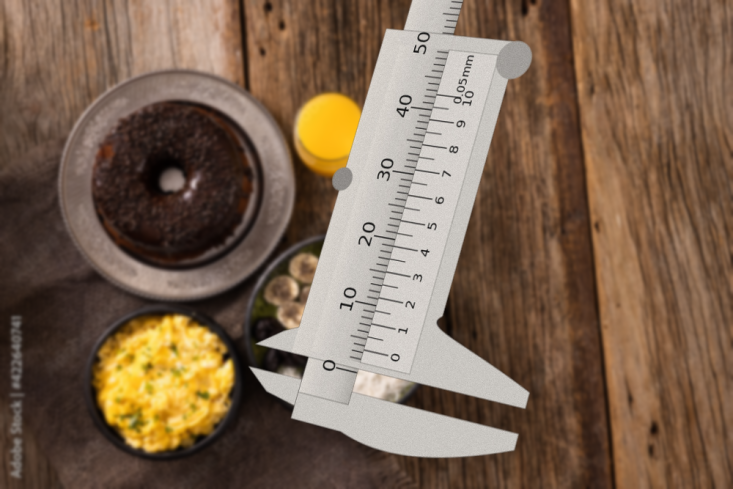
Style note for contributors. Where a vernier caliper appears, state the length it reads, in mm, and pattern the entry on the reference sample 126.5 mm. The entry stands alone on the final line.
3.4 mm
